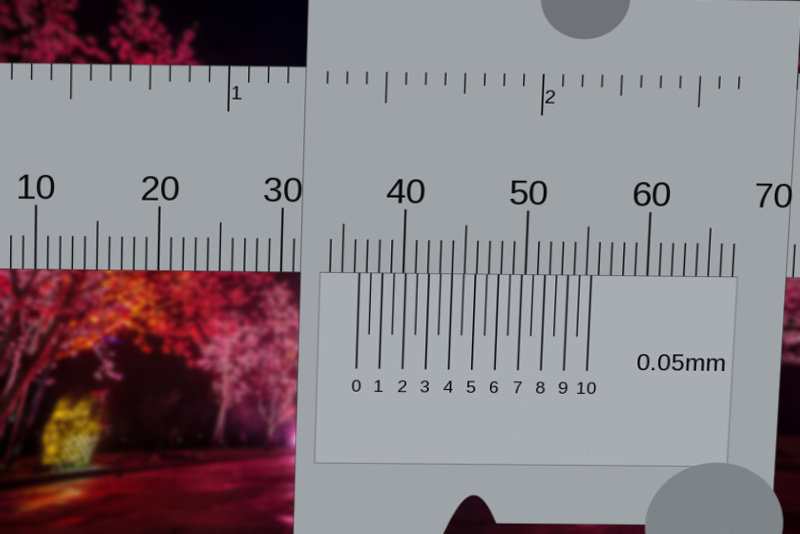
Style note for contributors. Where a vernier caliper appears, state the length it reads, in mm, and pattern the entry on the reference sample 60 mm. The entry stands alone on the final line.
36.4 mm
